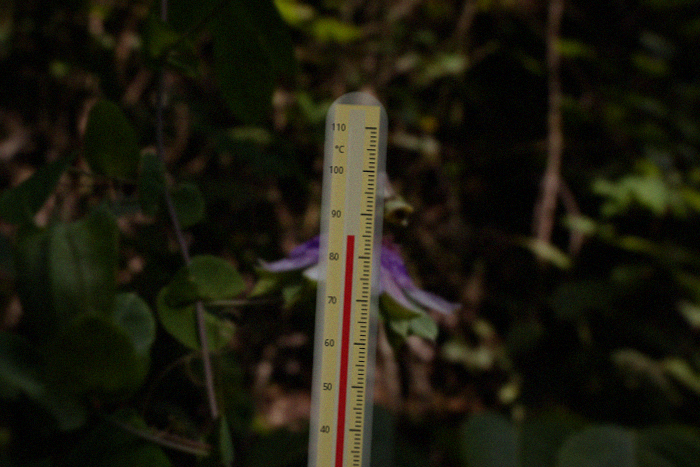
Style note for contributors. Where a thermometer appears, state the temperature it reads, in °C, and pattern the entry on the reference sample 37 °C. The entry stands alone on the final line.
85 °C
